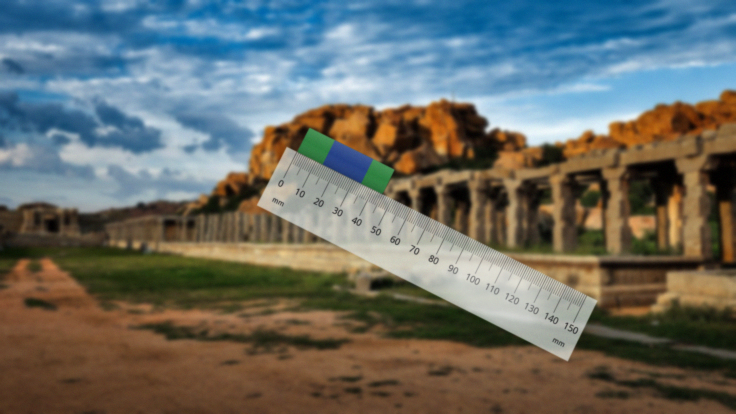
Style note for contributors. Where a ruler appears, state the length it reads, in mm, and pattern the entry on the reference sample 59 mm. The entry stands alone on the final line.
45 mm
